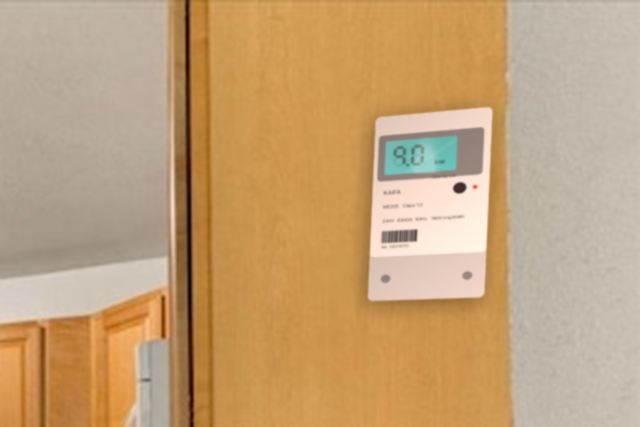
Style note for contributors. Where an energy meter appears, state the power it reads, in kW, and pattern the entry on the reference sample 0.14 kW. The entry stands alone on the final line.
9.0 kW
